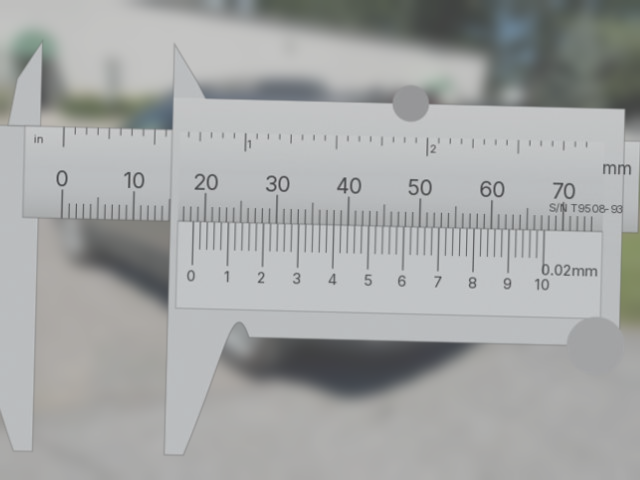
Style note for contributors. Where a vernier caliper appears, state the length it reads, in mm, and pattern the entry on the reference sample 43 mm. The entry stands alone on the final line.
18.4 mm
